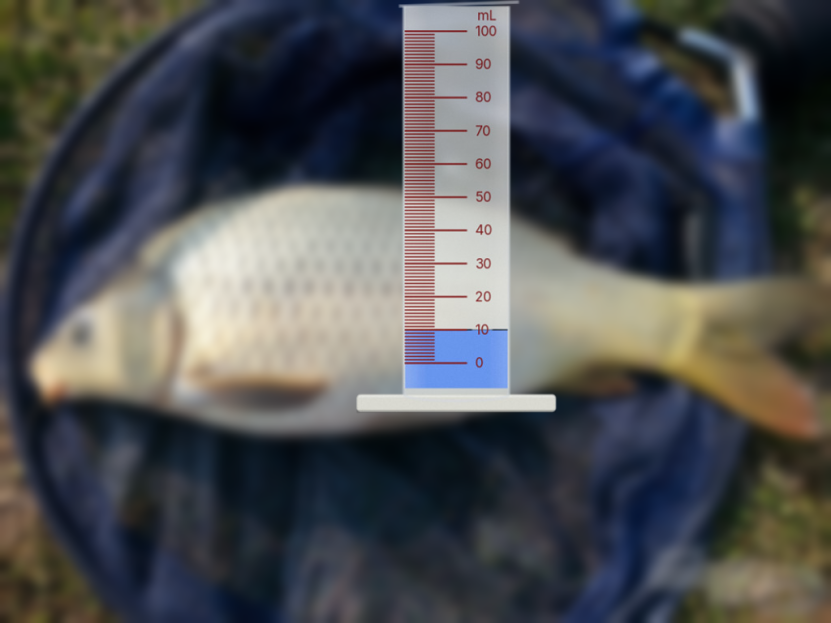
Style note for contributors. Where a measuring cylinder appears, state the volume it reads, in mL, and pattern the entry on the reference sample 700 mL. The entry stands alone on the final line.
10 mL
